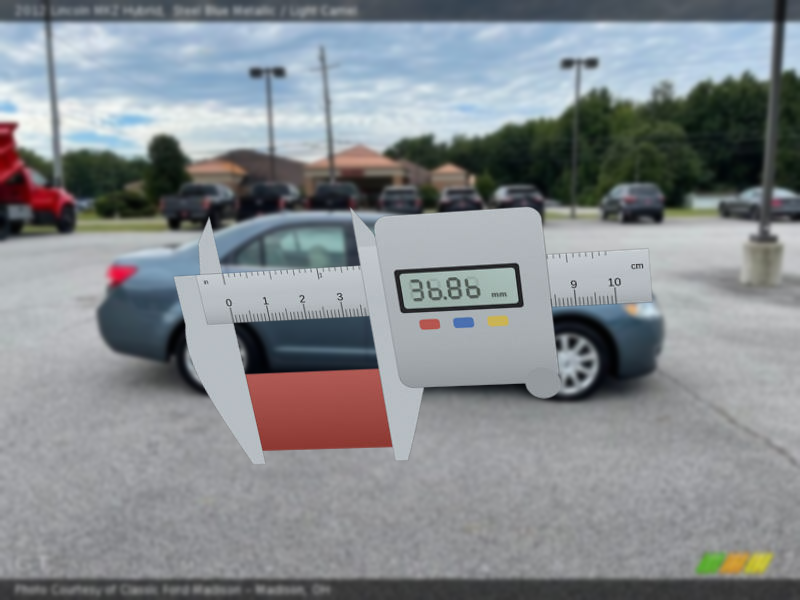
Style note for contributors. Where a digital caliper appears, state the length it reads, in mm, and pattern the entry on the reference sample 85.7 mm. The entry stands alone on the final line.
36.86 mm
